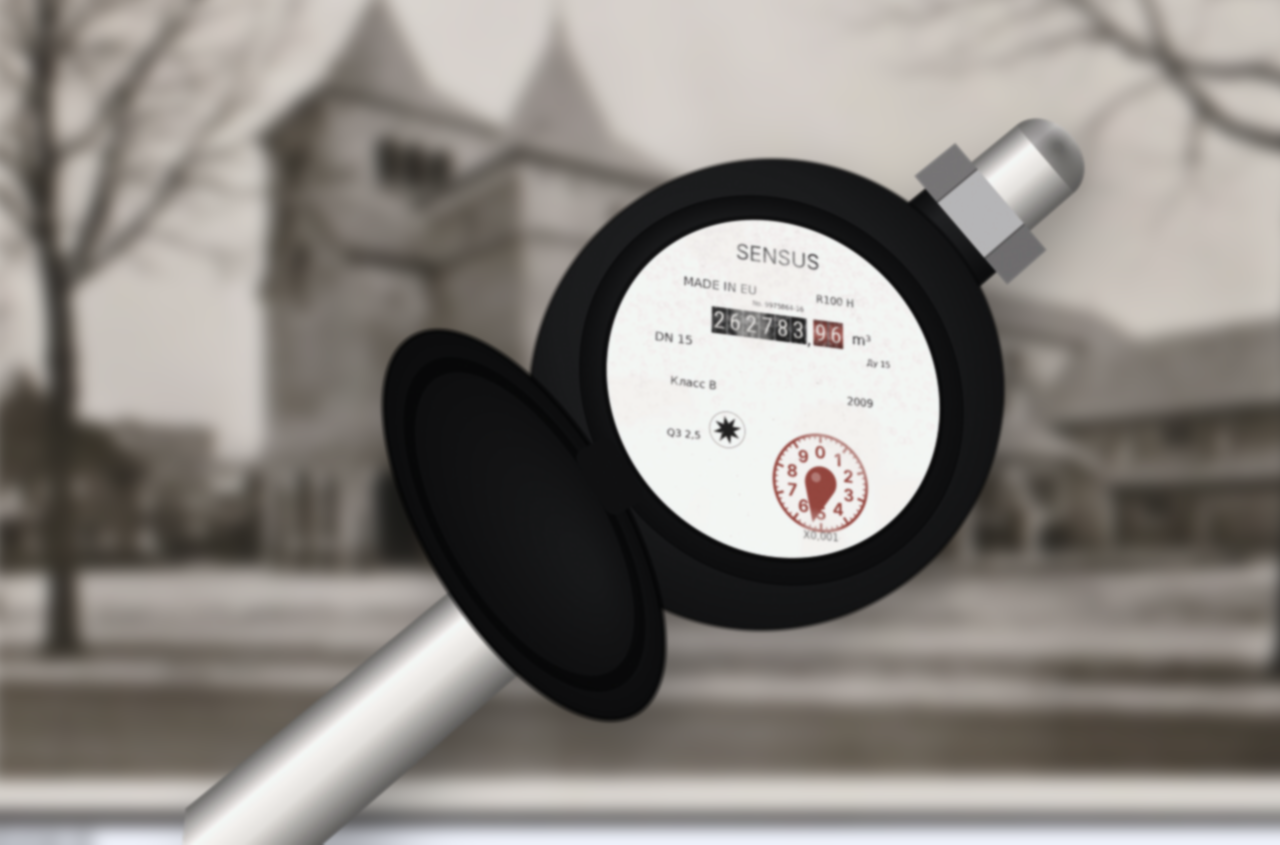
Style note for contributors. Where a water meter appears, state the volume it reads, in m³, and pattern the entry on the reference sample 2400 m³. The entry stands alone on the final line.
262783.965 m³
